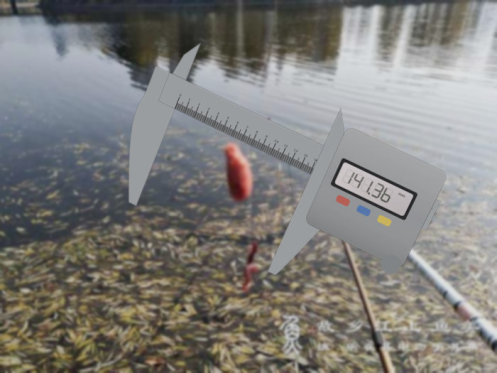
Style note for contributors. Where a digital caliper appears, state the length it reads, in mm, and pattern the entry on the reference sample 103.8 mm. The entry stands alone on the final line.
141.36 mm
